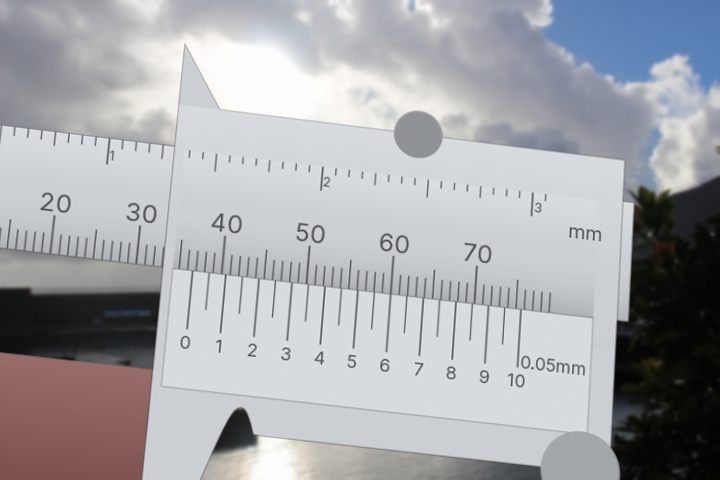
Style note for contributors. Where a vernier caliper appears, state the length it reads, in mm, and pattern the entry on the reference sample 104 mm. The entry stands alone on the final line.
36.6 mm
